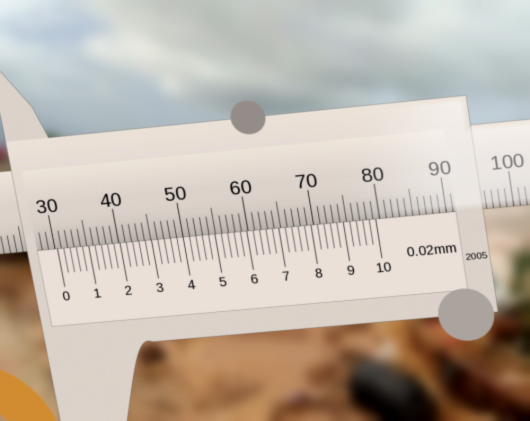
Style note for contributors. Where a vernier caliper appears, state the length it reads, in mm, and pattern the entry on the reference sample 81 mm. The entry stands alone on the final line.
30.4 mm
